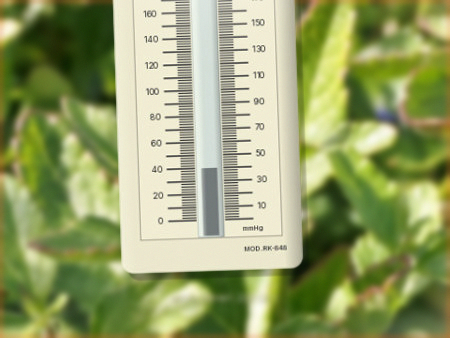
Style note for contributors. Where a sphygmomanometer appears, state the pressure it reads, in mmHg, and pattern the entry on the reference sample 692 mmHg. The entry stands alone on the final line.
40 mmHg
